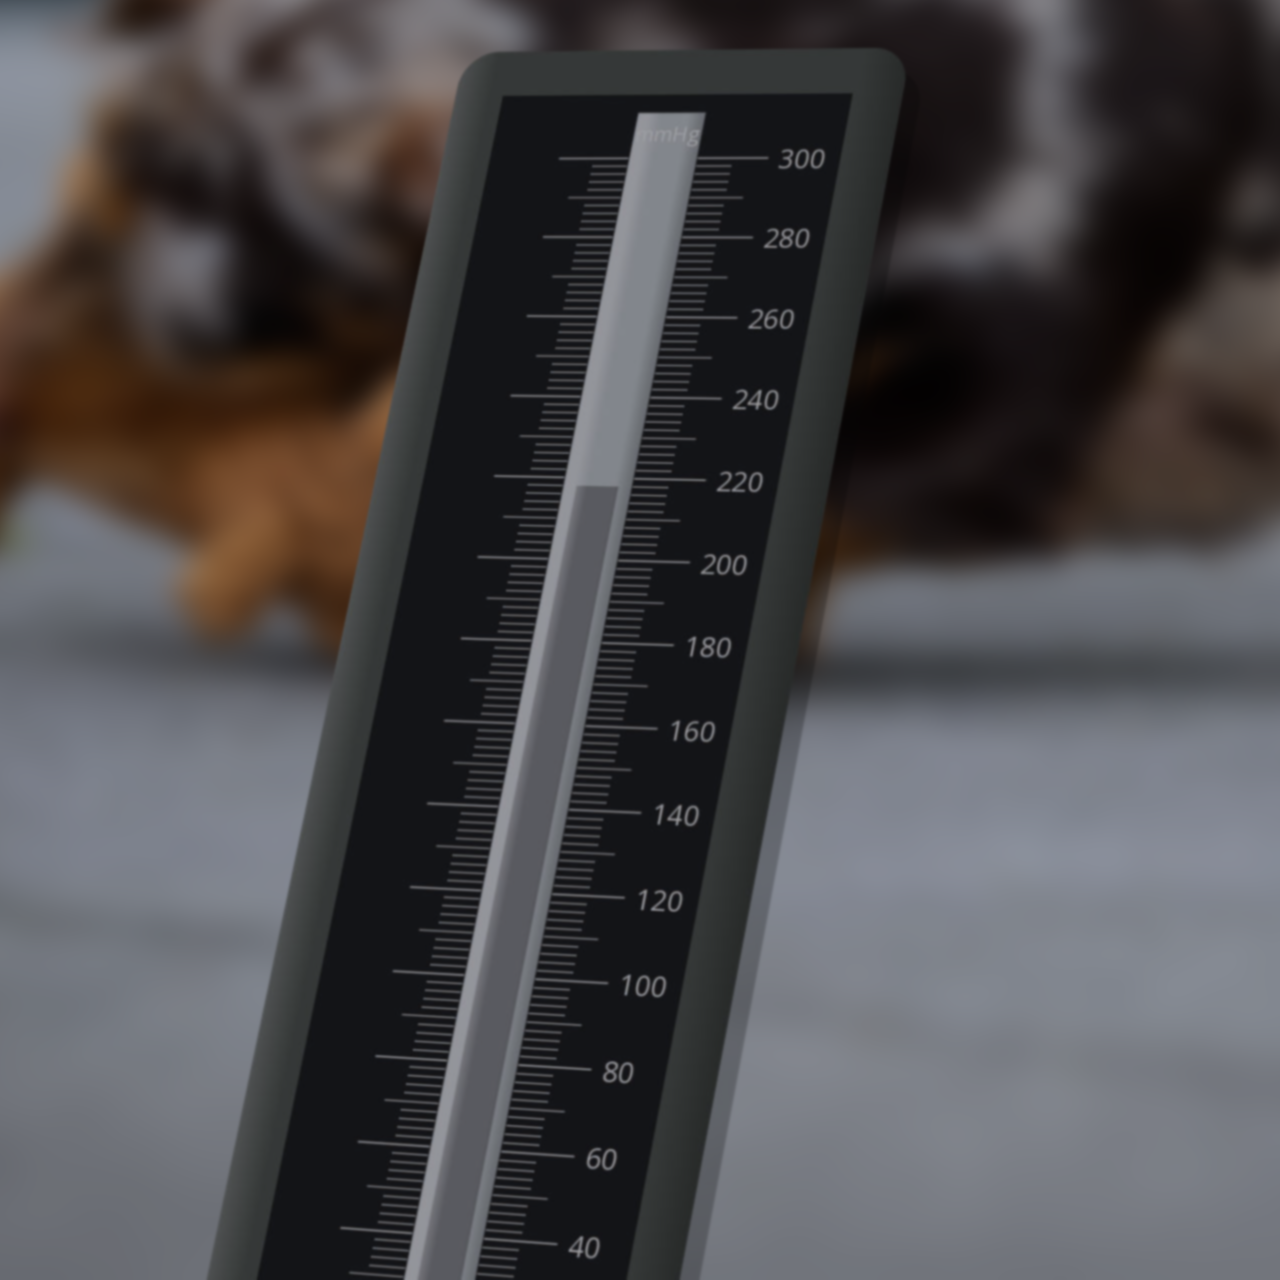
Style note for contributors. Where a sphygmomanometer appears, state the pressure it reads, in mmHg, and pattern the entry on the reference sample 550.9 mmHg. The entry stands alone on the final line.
218 mmHg
